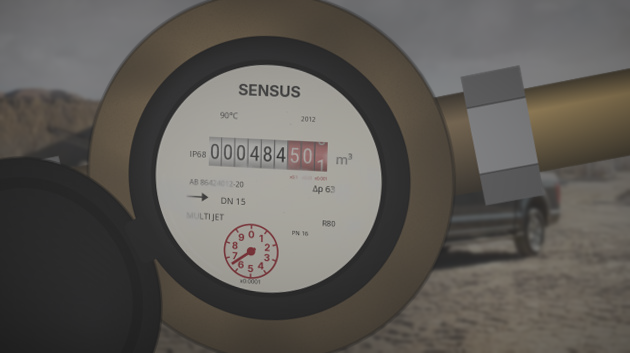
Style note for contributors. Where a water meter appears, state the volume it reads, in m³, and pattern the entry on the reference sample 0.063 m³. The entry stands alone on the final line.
484.5006 m³
